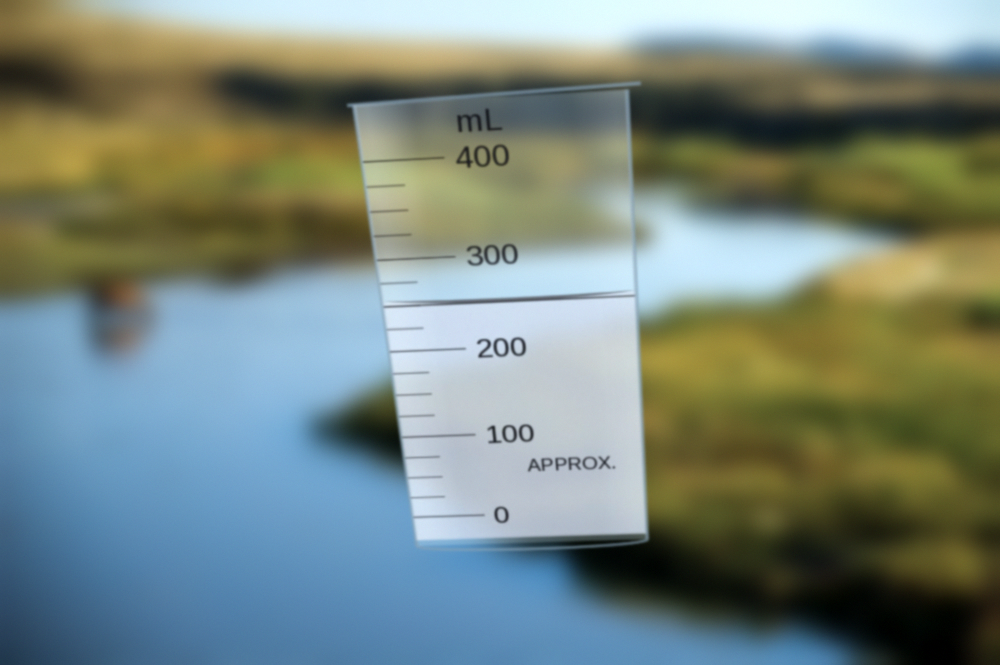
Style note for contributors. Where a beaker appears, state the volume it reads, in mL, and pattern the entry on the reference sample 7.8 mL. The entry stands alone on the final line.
250 mL
